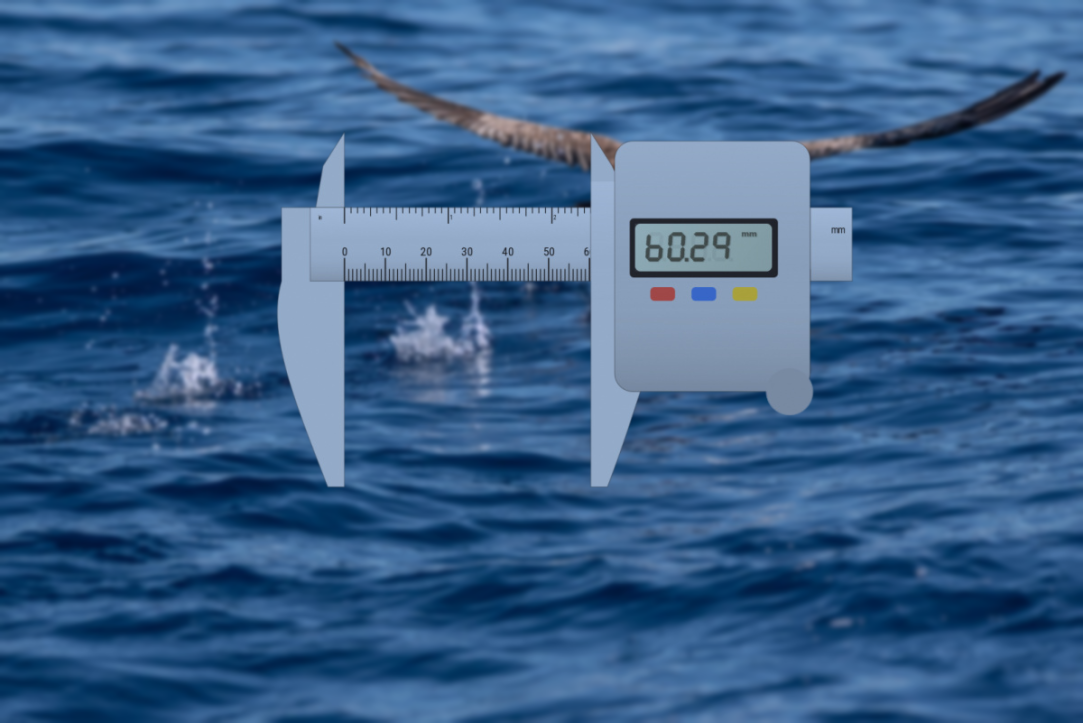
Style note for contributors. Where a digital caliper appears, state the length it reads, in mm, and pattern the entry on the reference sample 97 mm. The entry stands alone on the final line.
60.29 mm
